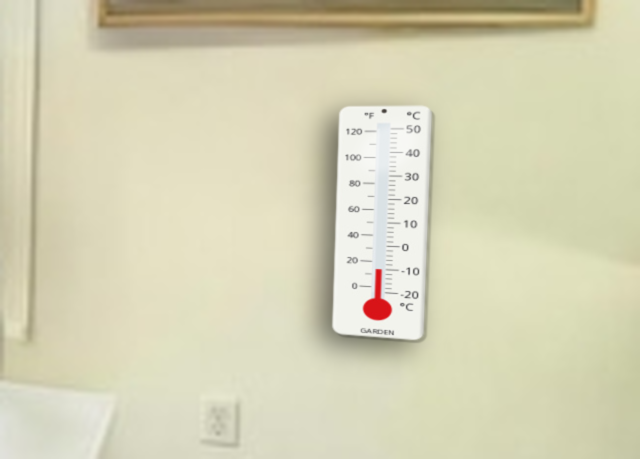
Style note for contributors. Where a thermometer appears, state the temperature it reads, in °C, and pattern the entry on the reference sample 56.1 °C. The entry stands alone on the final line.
-10 °C
